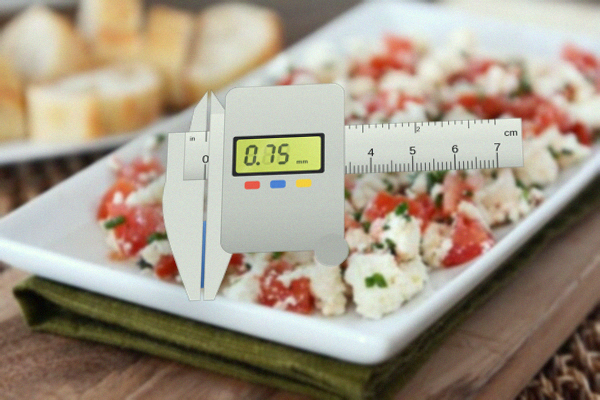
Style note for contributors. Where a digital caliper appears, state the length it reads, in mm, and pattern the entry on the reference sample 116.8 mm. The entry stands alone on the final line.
0.75 mm
